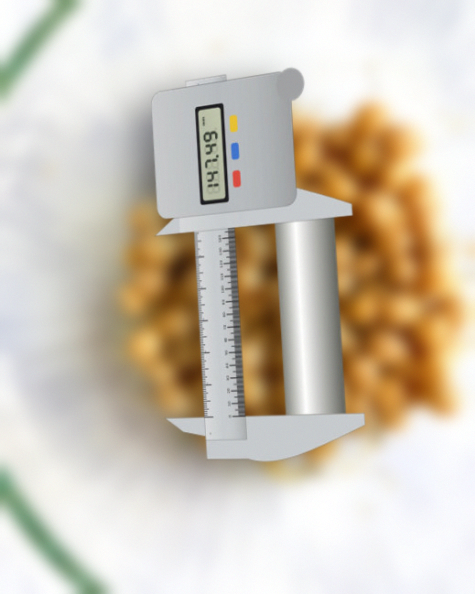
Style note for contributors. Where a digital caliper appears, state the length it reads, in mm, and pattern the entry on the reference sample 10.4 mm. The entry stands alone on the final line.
147.49 mm
